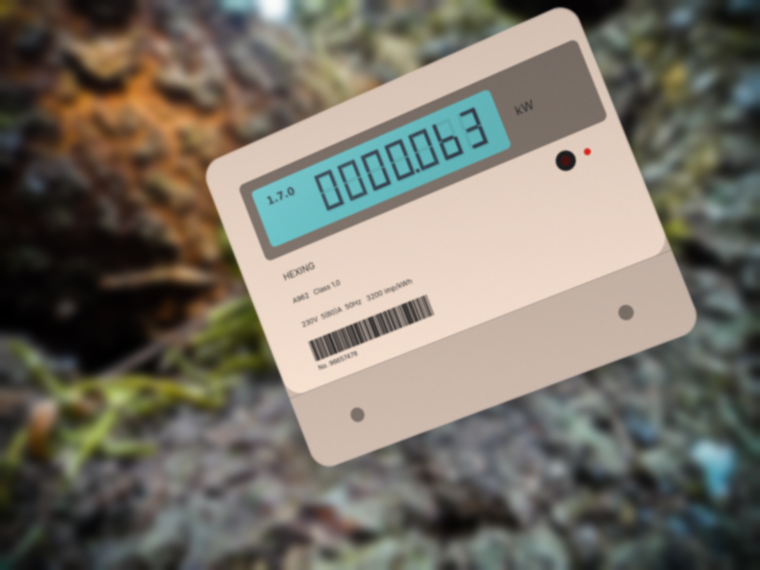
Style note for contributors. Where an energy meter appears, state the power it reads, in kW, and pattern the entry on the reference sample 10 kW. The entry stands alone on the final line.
0.063 kW
